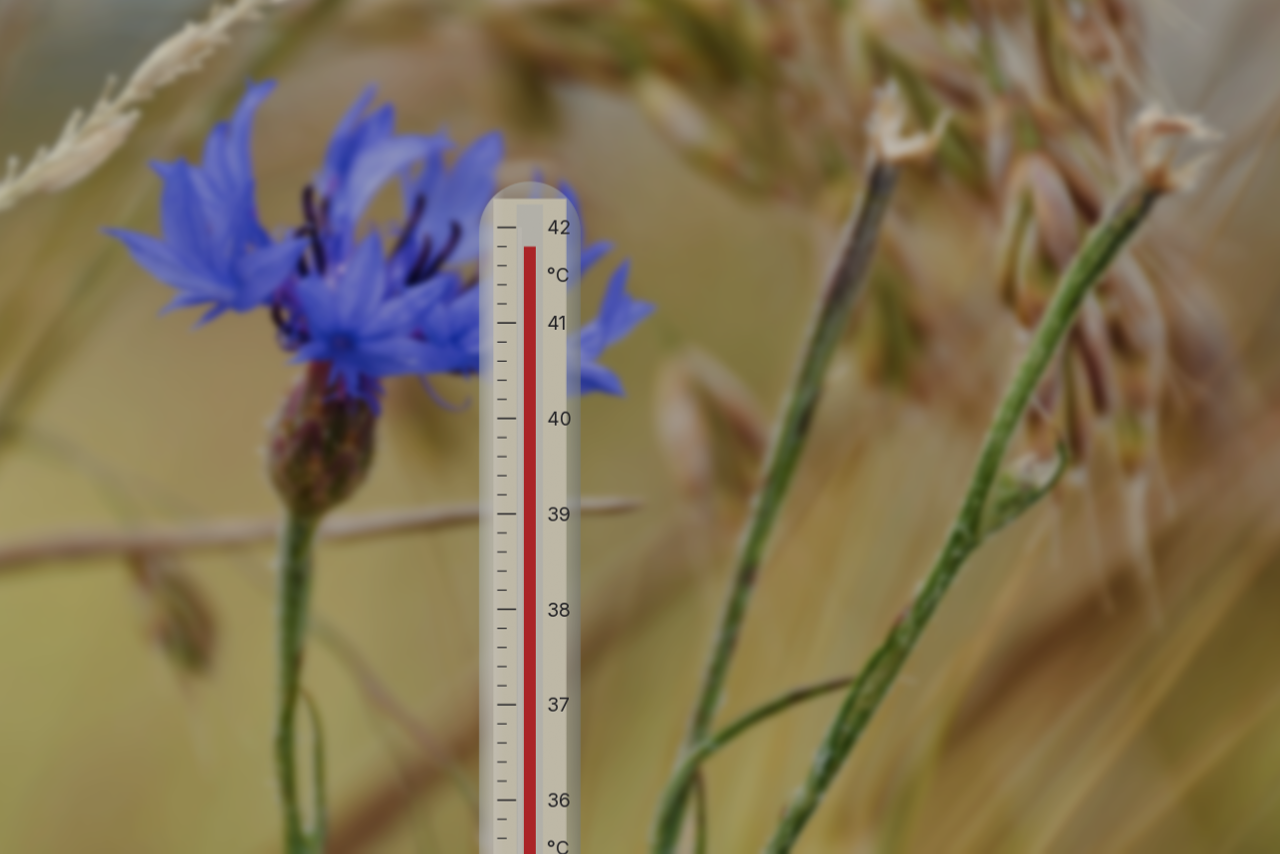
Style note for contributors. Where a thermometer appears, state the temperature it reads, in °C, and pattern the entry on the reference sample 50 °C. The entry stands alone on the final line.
41.8 °C
